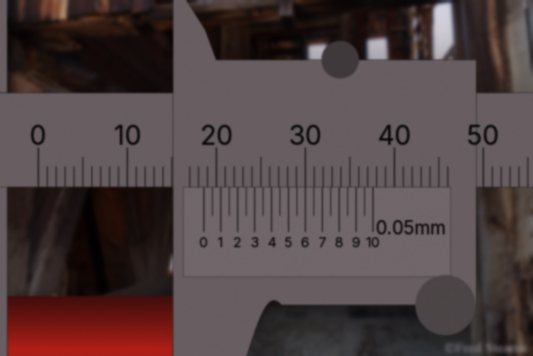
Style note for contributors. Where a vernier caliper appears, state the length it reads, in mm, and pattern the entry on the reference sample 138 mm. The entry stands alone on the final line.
18.6 mm
